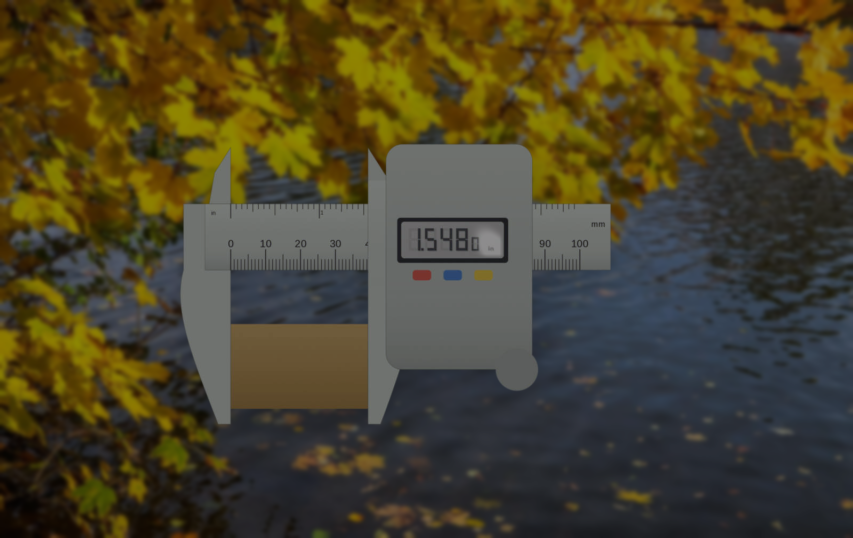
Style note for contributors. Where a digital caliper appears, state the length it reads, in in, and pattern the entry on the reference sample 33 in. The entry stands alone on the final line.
1.5480 in
